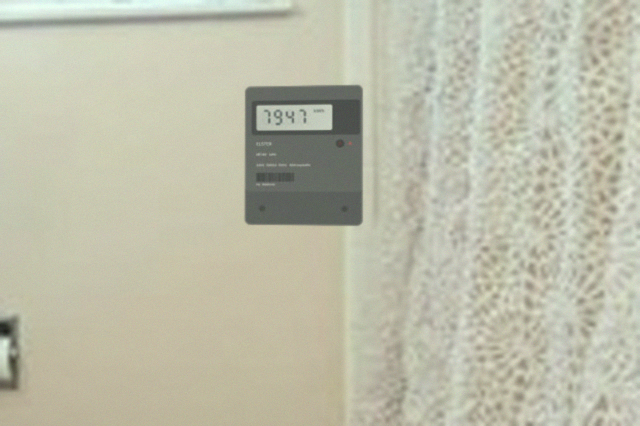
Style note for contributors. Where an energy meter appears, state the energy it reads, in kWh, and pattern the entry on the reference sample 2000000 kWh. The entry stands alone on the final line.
7947 kWh
